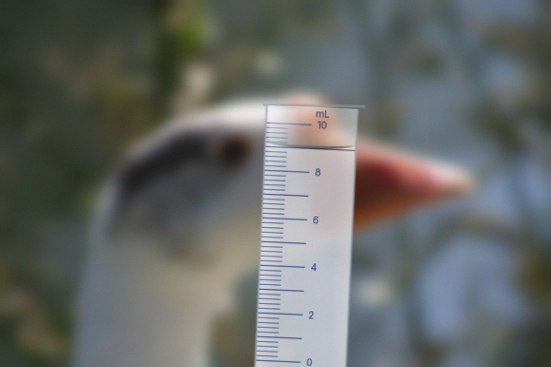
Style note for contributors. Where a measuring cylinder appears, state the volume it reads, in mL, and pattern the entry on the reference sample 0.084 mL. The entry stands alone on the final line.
9 mL
